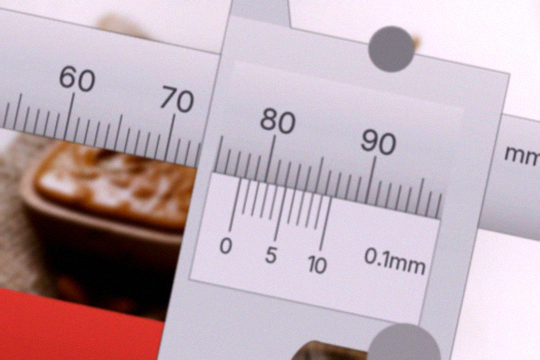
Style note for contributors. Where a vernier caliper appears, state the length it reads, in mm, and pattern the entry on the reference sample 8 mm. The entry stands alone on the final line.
77.6 mm
